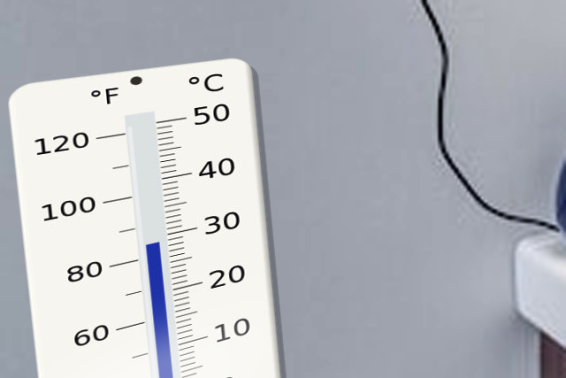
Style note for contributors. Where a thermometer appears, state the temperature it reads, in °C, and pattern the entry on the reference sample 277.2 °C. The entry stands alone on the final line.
29 °C
